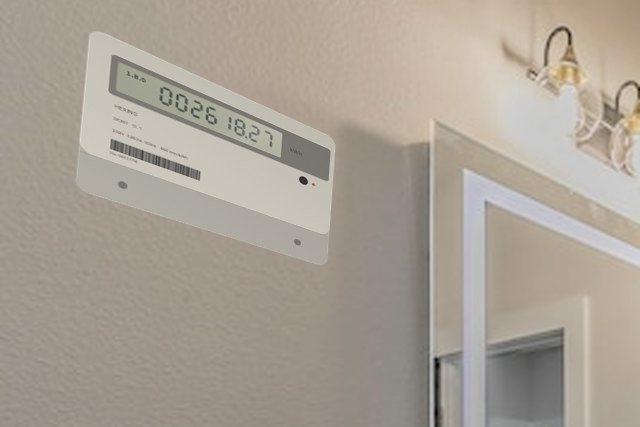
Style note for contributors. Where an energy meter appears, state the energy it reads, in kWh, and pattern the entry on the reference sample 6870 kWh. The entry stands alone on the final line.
2618.27 kWh
